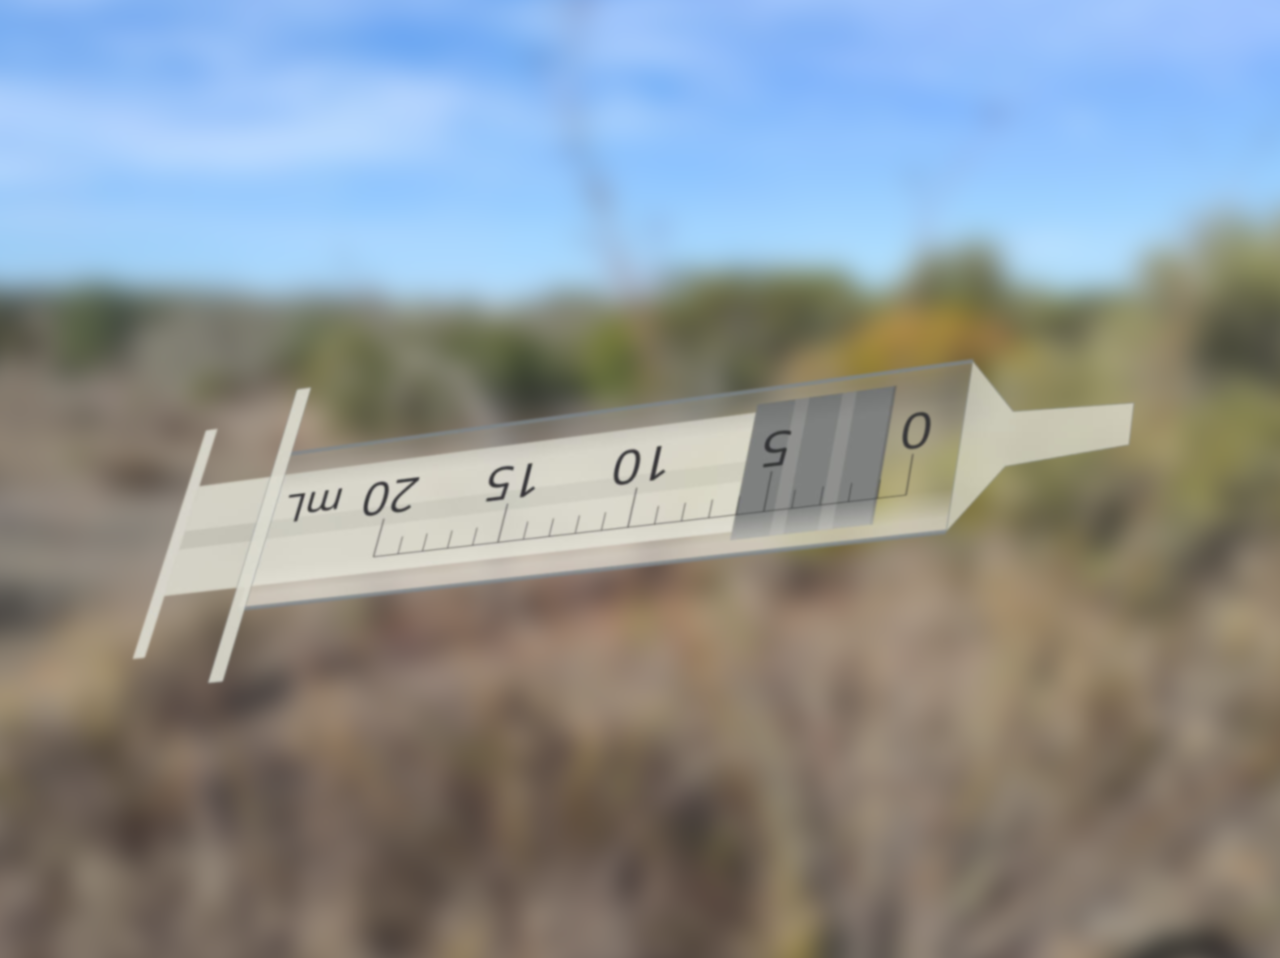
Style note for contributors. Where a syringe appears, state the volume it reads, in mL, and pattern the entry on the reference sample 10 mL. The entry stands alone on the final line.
1 mL
